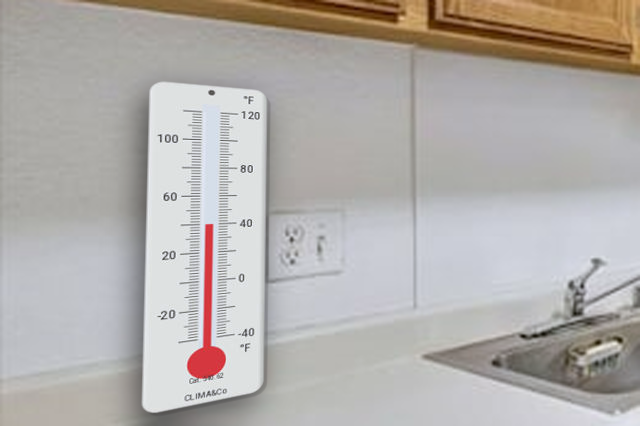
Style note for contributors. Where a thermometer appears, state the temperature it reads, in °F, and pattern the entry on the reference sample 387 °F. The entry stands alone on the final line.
40 °F
